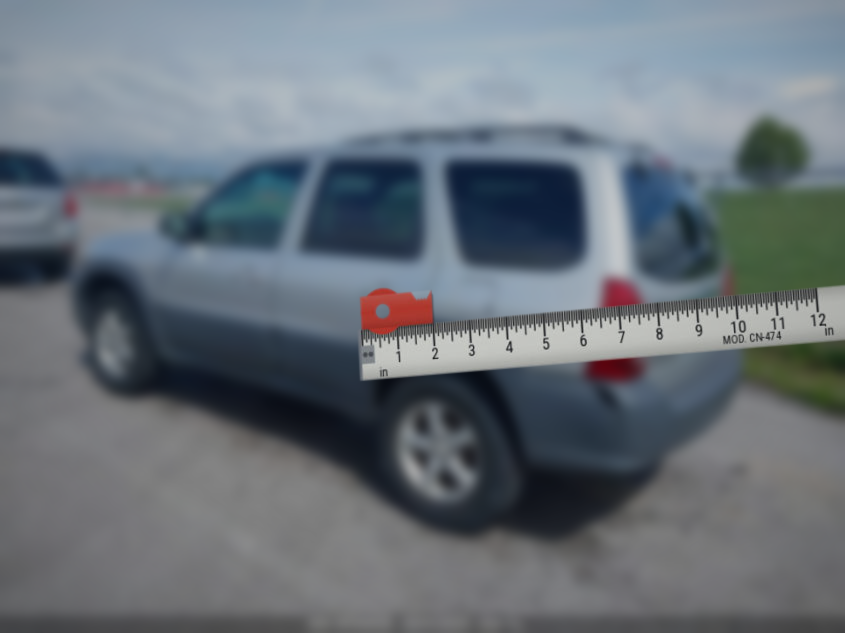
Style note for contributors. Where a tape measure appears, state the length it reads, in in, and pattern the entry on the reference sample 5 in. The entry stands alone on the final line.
2 in
